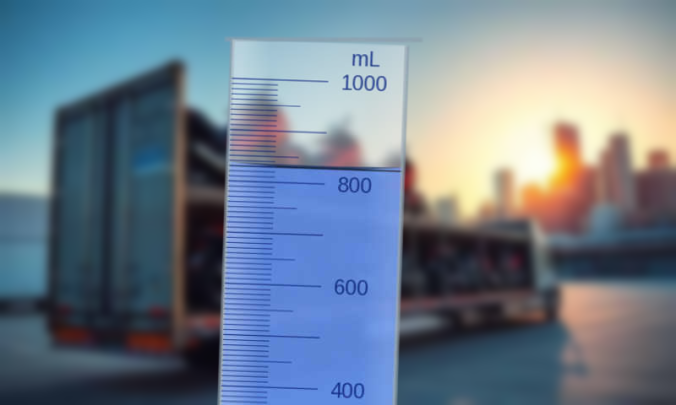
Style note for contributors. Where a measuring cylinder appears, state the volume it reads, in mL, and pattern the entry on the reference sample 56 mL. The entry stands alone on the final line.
830 mL
